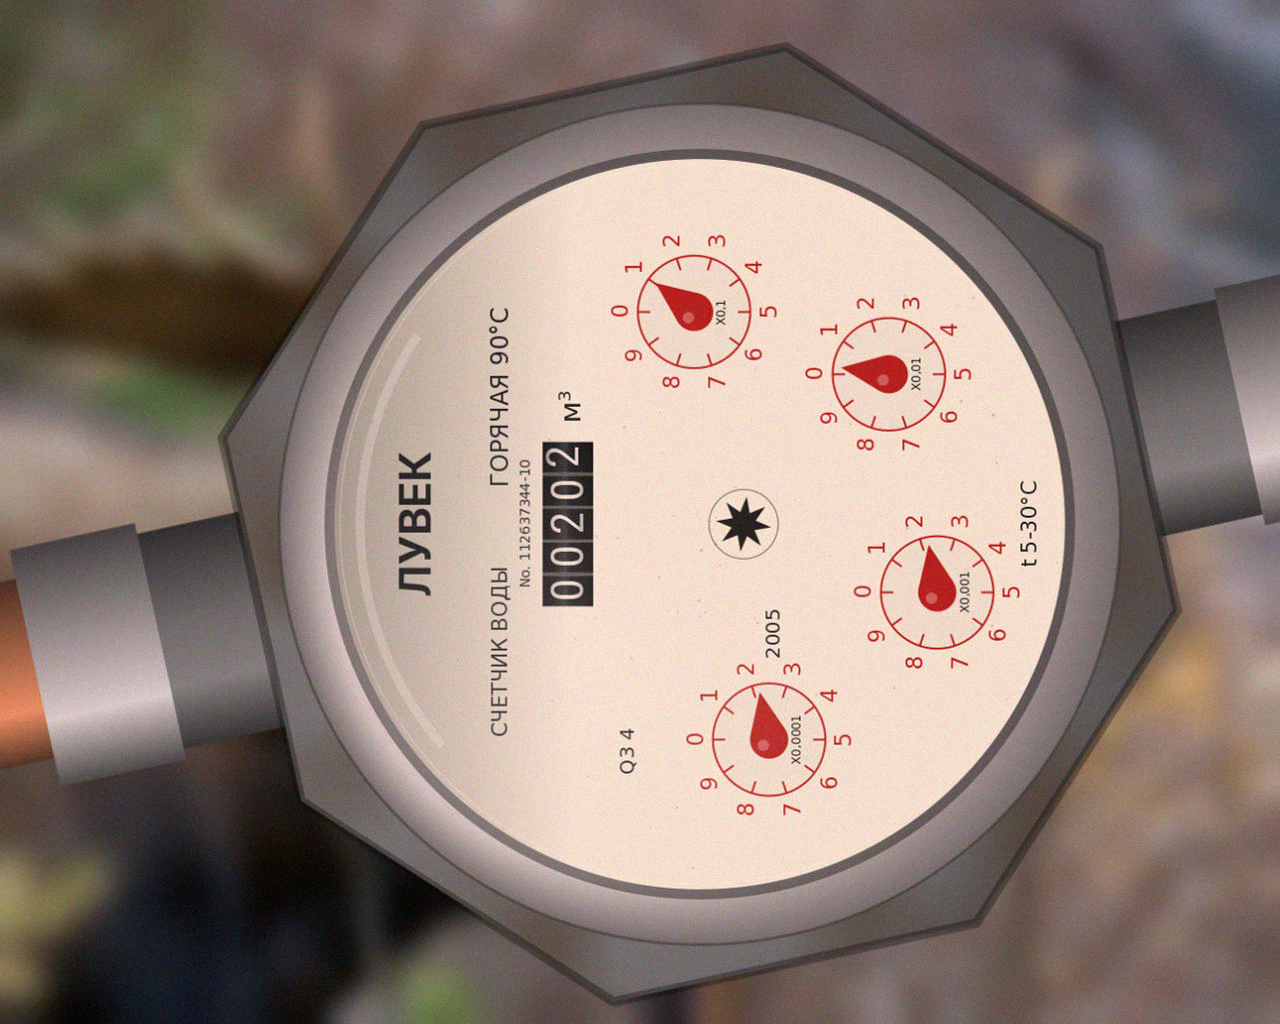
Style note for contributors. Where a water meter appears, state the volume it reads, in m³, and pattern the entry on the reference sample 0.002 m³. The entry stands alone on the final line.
202.1022 m³
